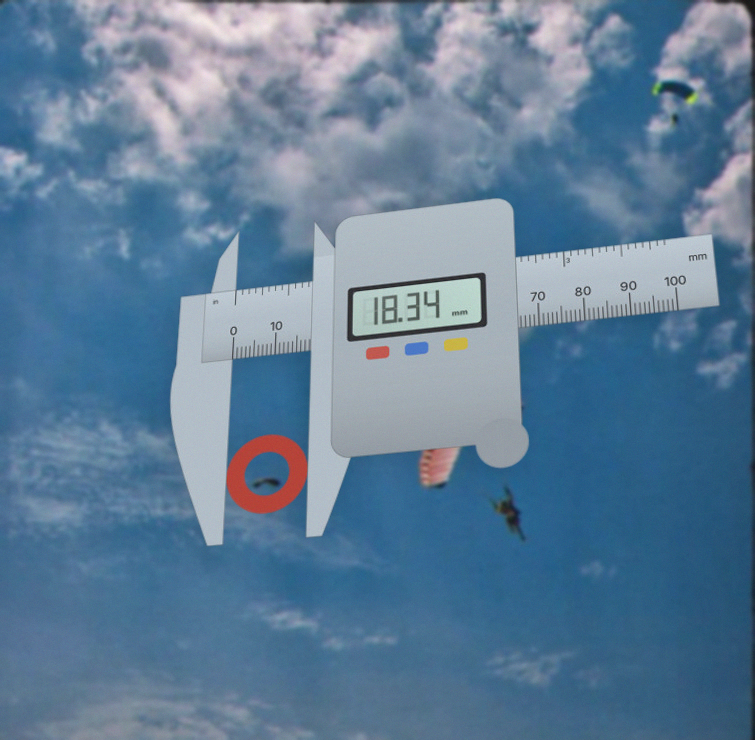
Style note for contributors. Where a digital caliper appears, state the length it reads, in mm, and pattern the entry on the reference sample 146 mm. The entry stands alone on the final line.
18.34 mm
